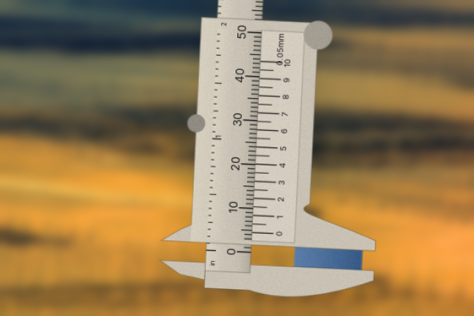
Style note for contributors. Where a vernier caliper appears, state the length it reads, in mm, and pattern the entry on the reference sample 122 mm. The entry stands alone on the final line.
4.5 mm
